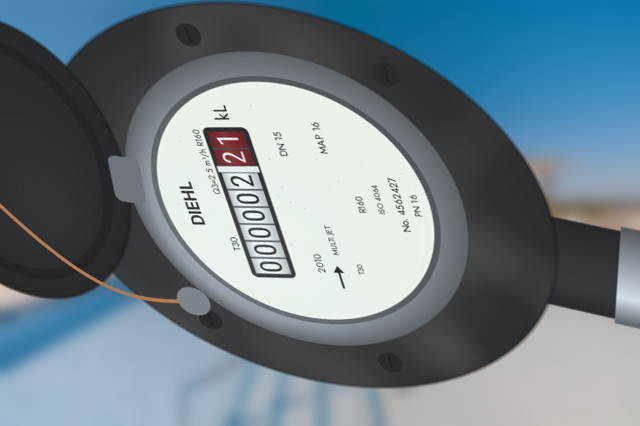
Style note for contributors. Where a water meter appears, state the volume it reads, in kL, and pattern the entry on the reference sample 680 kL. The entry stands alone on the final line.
2.21 kL
